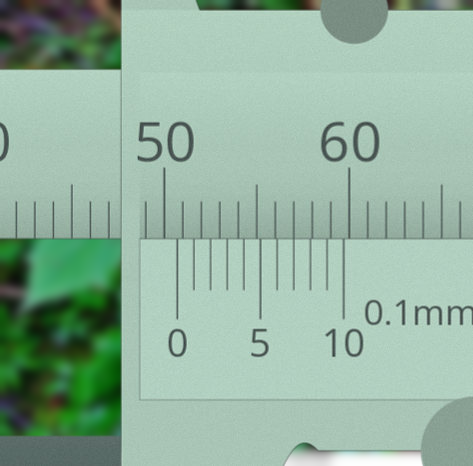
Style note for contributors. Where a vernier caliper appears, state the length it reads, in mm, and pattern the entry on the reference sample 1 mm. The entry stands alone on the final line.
50.7 mm
